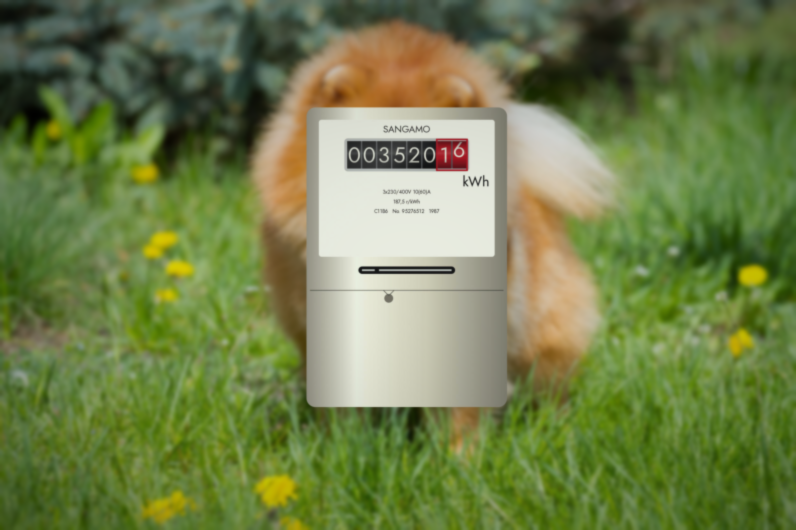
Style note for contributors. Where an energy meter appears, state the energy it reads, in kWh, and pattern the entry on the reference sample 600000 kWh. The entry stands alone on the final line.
3520.16 kWh
